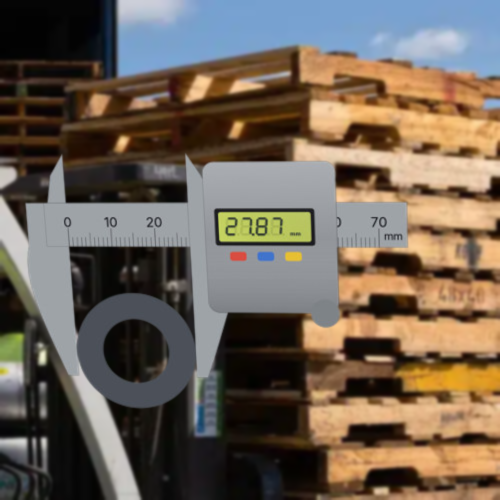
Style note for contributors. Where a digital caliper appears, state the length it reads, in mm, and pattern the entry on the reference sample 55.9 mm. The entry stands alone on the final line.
27.87 mm
